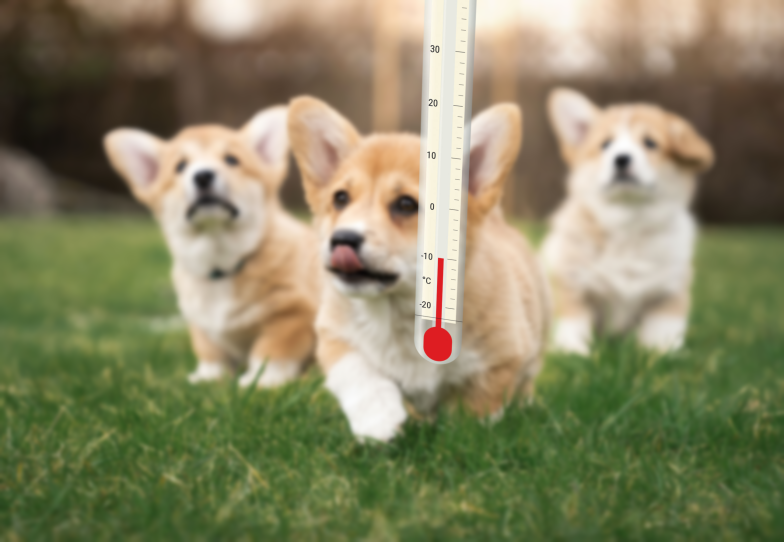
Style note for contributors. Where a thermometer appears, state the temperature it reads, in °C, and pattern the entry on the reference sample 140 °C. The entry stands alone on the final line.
-10 °C
